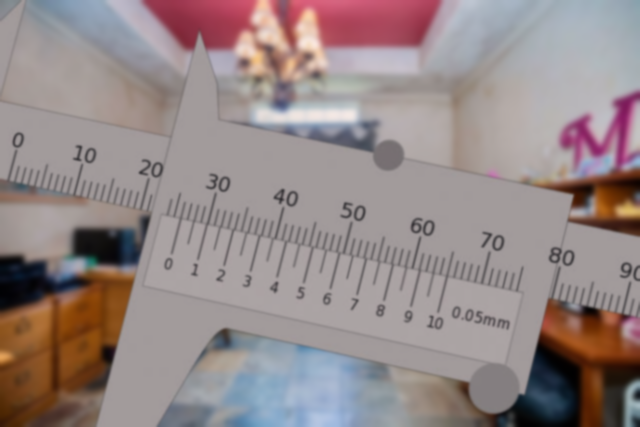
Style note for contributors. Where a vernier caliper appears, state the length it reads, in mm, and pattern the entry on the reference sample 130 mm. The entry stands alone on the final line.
26.0 mm
